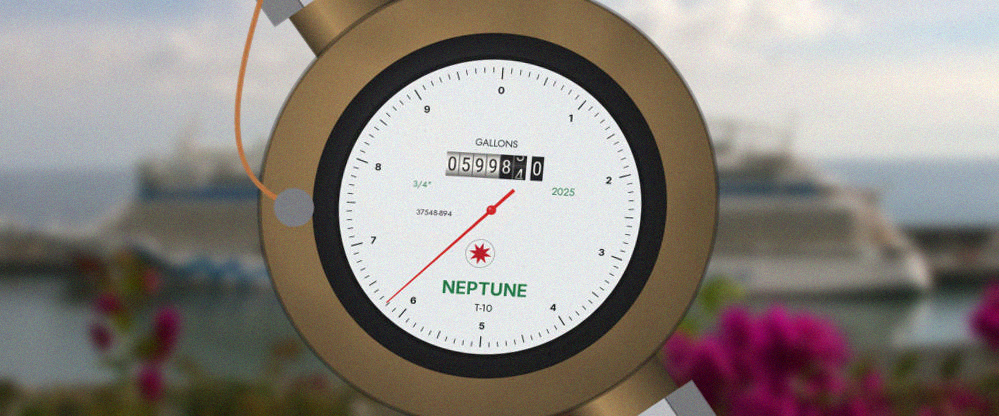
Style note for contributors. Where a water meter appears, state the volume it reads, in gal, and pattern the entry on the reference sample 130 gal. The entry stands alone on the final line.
599836.2 gal
